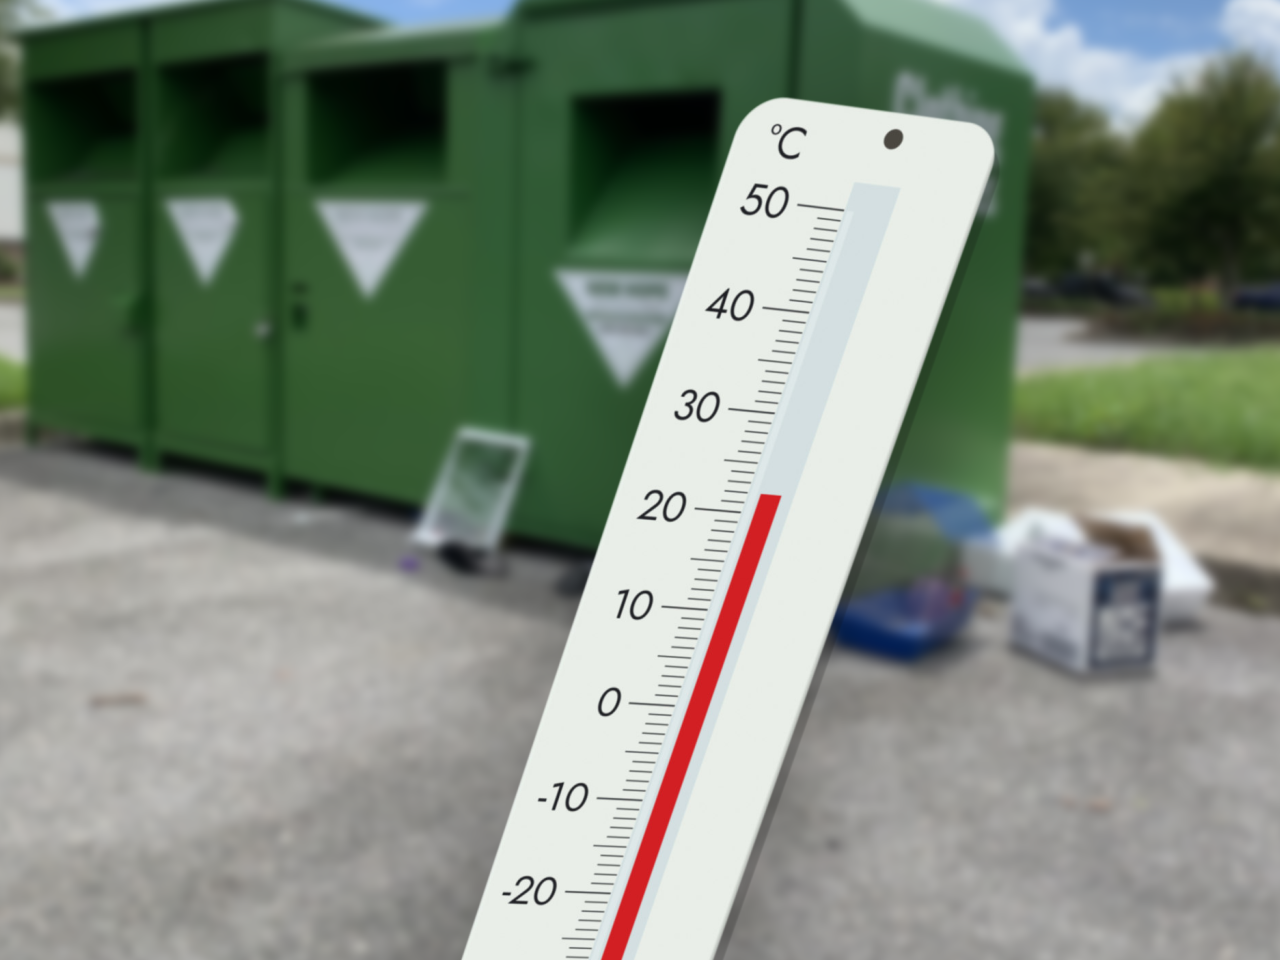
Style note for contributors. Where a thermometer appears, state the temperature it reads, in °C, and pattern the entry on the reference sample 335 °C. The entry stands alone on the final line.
22 °C
